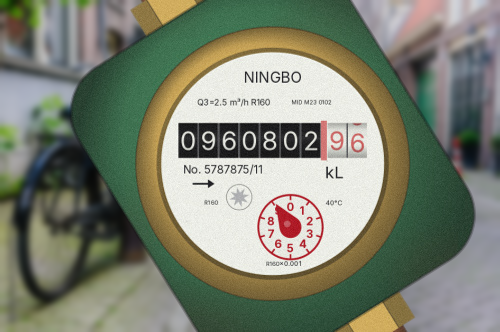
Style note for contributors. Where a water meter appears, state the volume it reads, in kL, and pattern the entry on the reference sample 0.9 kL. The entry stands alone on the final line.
960802.959 kL
